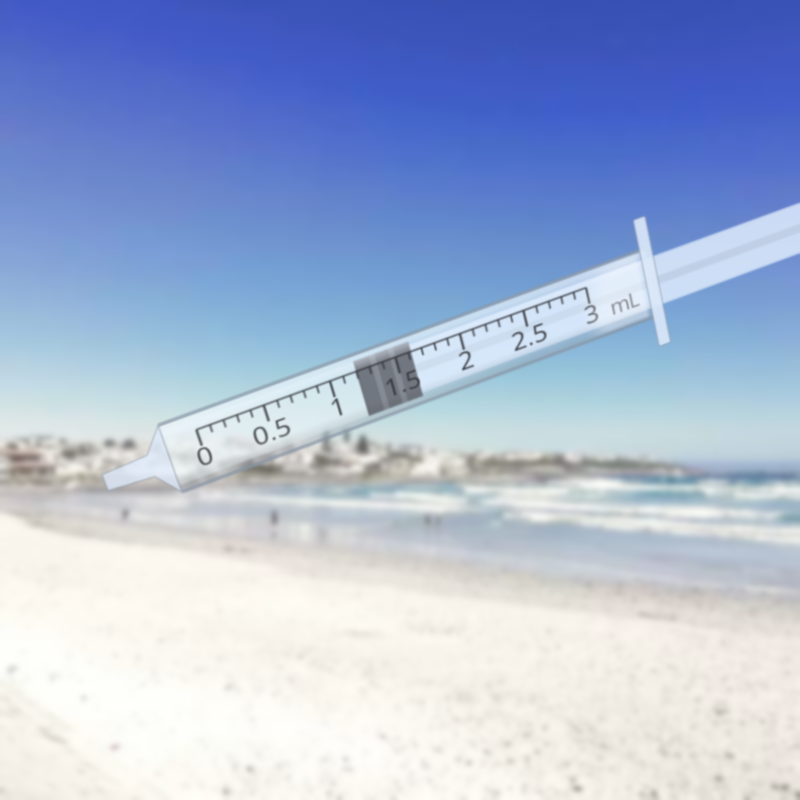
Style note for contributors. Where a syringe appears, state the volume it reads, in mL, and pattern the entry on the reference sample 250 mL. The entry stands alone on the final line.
1.2 mL
